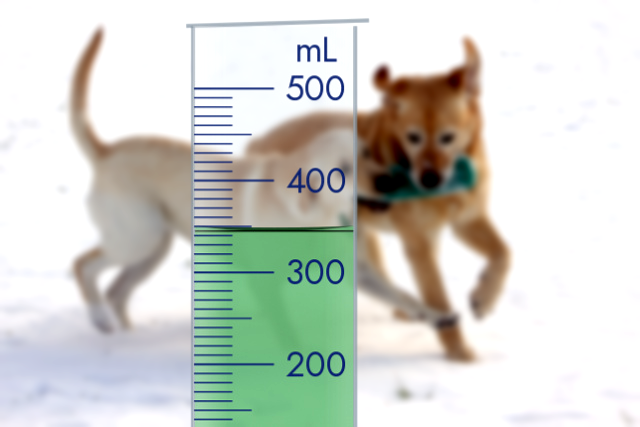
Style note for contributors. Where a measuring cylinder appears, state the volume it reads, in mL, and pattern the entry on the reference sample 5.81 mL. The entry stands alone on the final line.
345 mL
